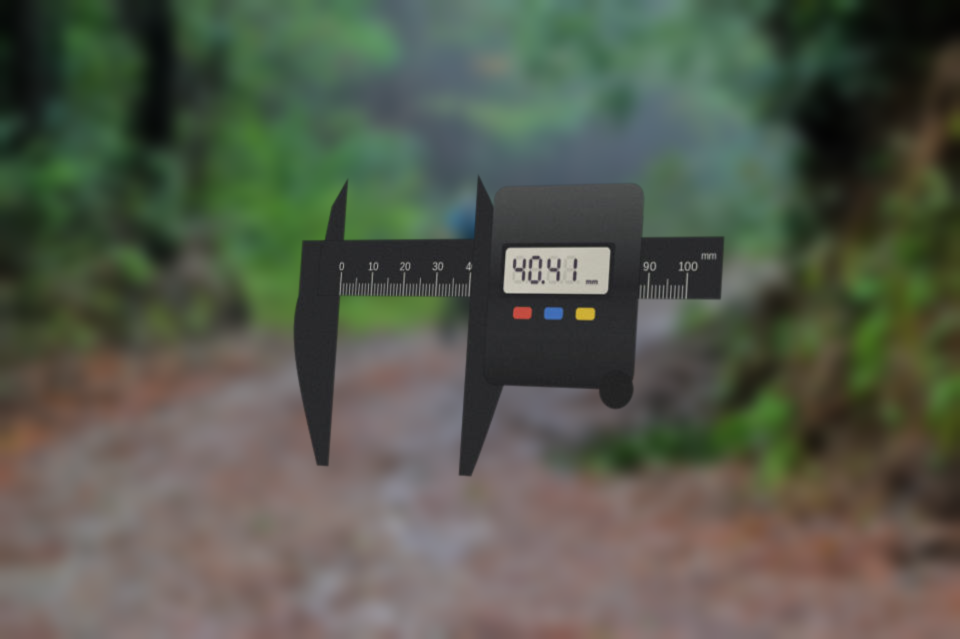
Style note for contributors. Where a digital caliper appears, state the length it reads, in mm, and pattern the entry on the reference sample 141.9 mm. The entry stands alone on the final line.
40.41 mm
